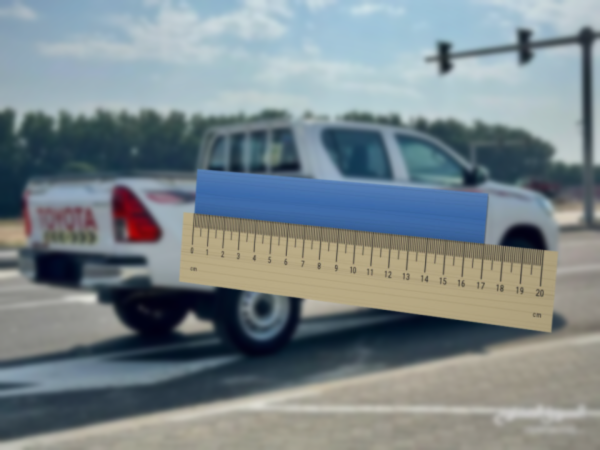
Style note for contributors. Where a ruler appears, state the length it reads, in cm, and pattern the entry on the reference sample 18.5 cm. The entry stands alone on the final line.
17 cm
